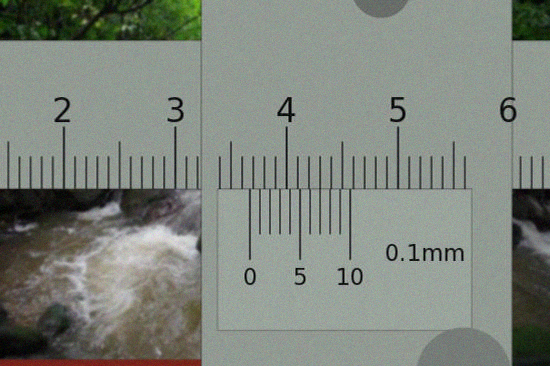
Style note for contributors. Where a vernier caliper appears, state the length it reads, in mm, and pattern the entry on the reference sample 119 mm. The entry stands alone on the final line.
36.7 mm
